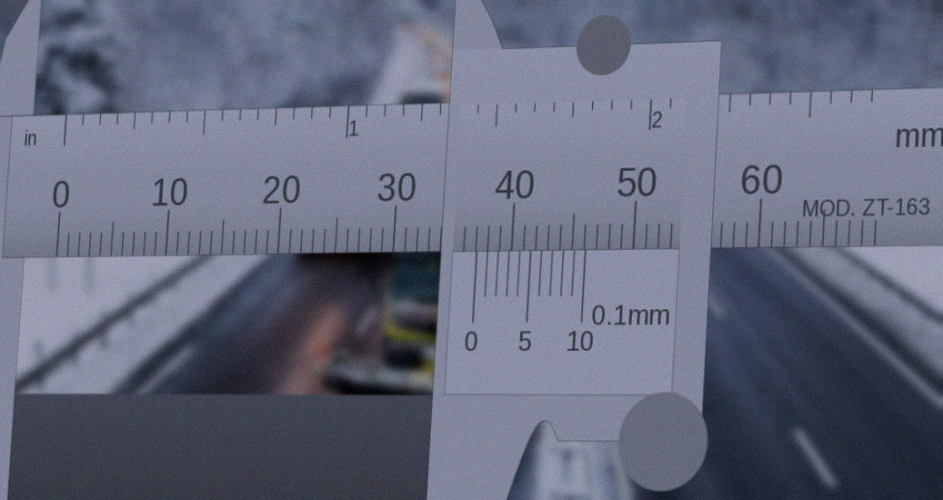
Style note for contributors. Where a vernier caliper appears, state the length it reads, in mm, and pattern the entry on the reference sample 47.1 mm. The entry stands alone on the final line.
37.1 mm
